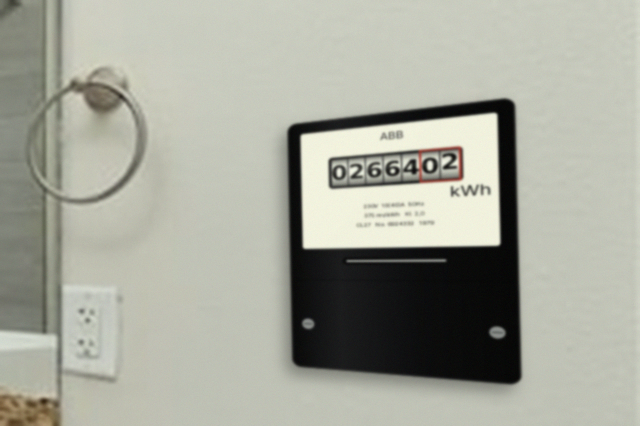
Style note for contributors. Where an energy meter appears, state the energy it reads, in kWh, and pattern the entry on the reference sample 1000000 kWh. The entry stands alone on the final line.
2664.02 kWh
